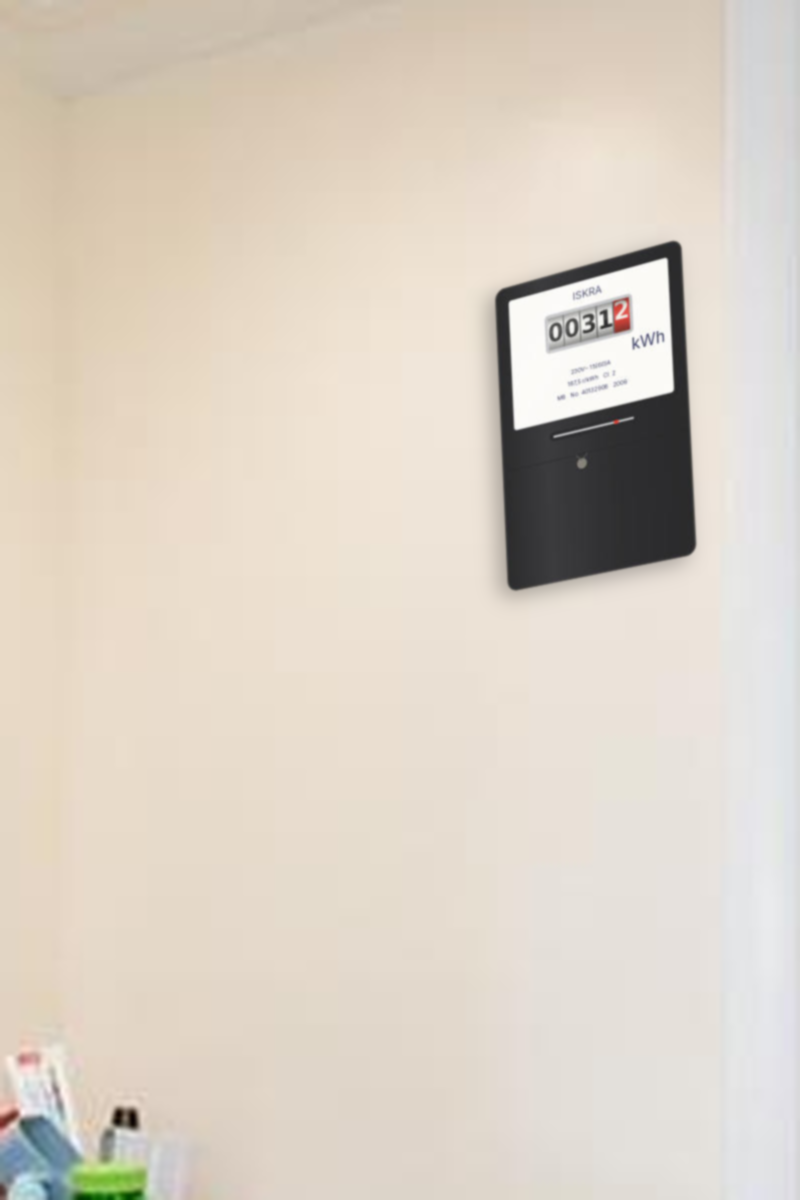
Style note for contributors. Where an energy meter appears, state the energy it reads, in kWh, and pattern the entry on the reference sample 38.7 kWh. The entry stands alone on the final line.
31.2 kWh
